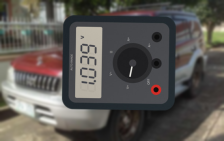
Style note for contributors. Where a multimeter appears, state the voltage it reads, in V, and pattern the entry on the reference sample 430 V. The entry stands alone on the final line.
1.039 V
